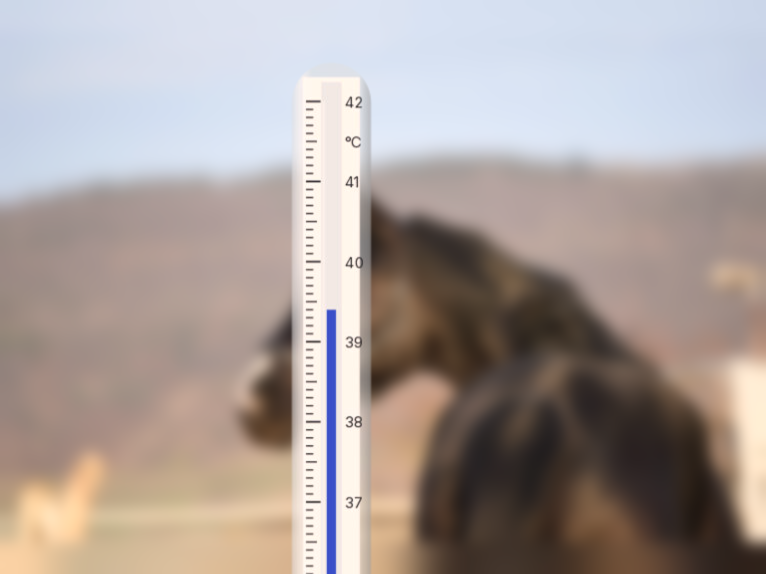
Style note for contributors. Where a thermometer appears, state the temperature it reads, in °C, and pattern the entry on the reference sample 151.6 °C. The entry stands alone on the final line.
39.4 °C
